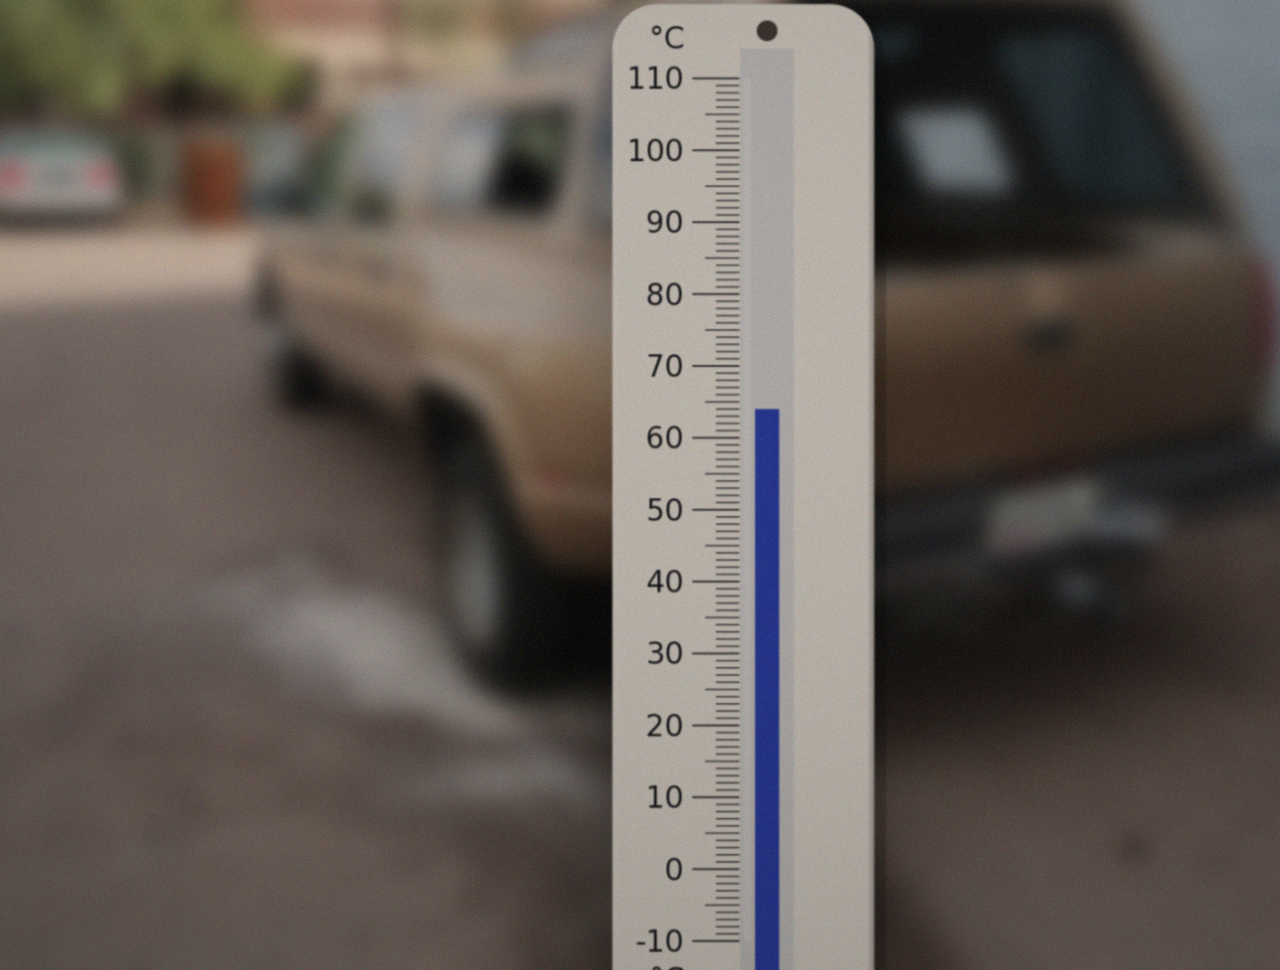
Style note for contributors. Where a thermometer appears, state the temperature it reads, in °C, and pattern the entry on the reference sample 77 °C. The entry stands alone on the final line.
64 °C
